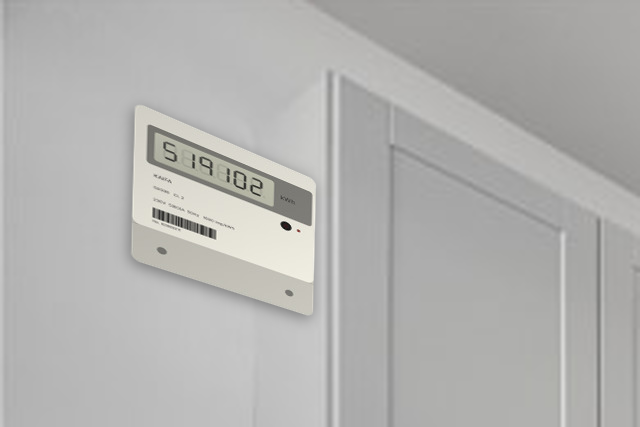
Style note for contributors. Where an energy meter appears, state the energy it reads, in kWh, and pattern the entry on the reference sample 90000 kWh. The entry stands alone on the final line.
519102 kWh
